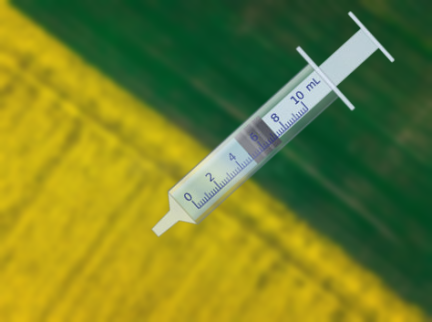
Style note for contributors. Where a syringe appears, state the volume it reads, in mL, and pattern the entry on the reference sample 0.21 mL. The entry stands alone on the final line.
5 mL
